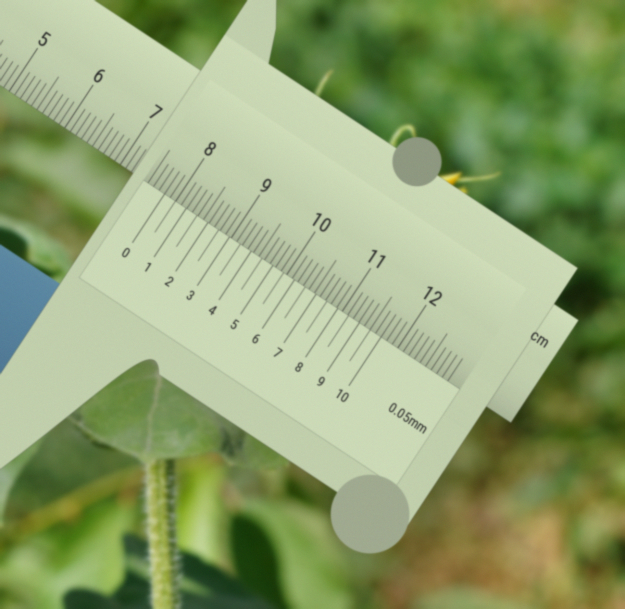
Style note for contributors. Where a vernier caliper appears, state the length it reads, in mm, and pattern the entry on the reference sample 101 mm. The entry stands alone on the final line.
78.0 mm
